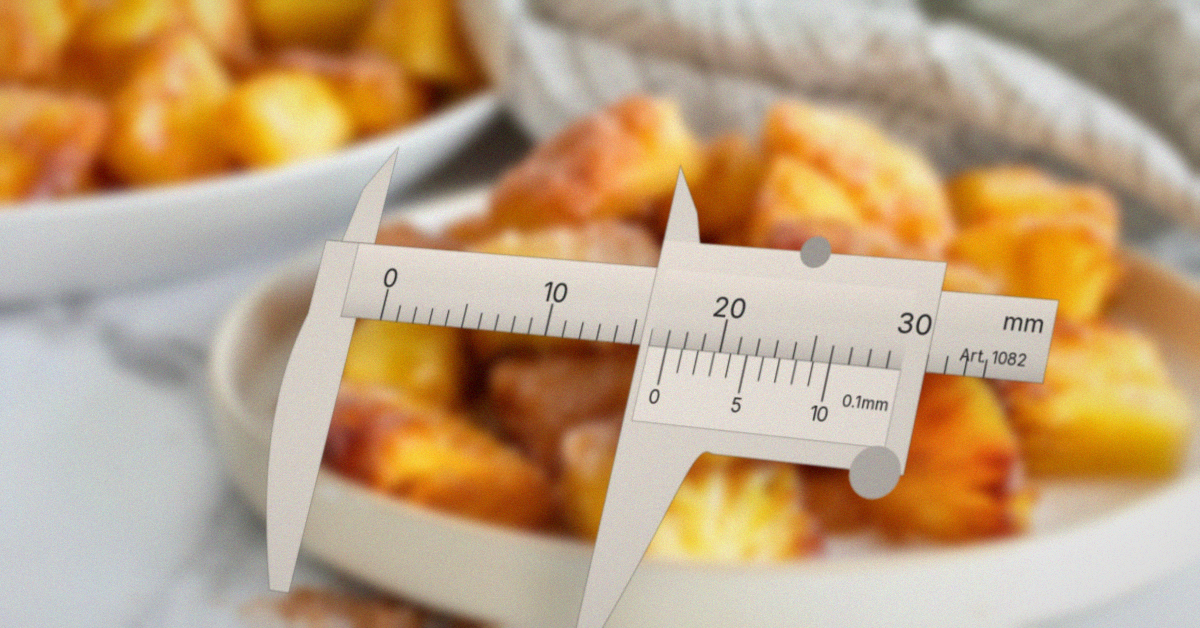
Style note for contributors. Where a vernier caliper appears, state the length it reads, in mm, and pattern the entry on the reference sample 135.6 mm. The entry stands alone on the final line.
17.0 mm
